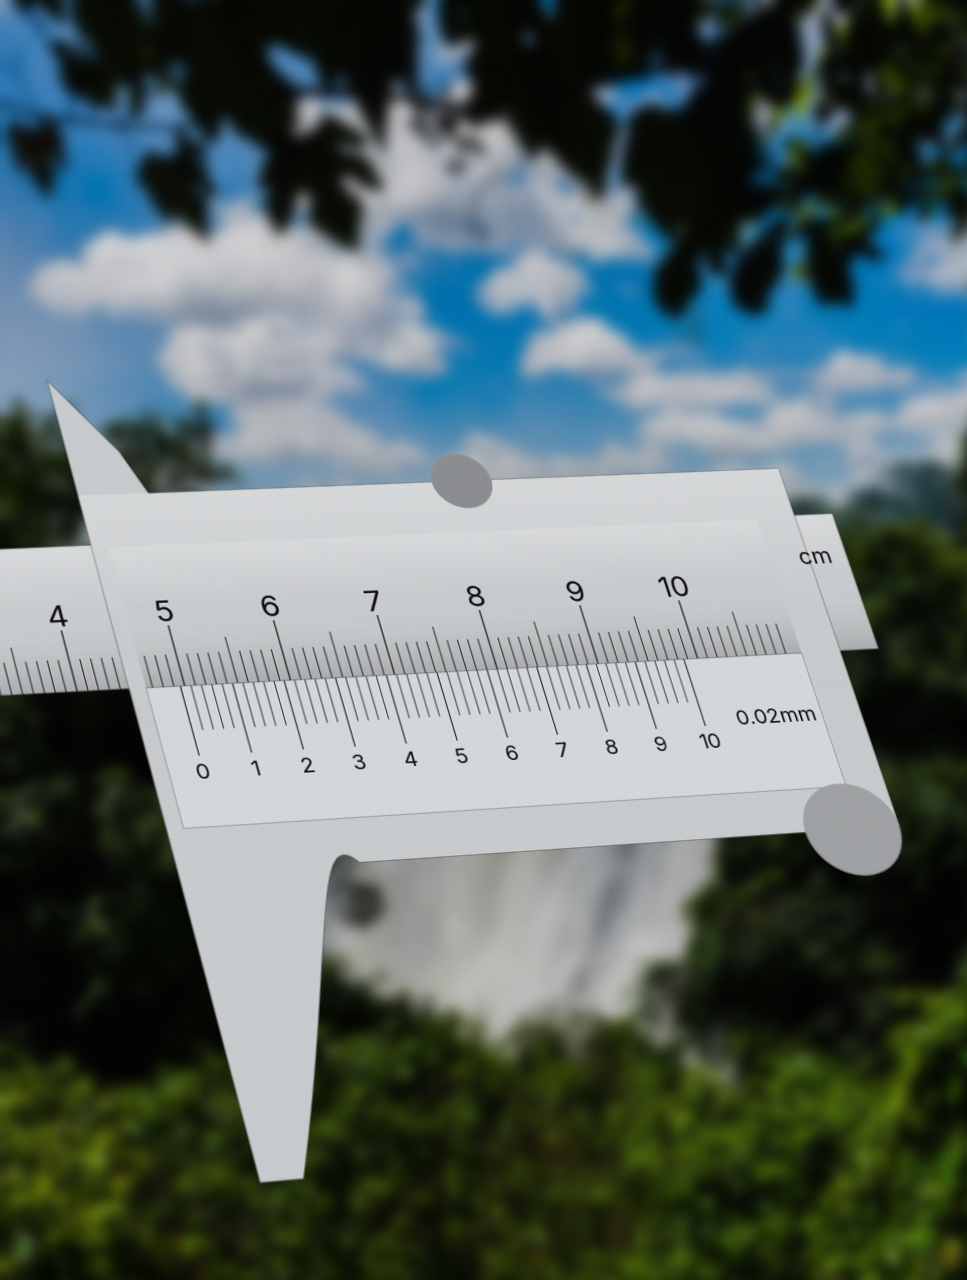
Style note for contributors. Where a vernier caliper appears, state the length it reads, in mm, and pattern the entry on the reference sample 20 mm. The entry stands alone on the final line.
49.6 mm
